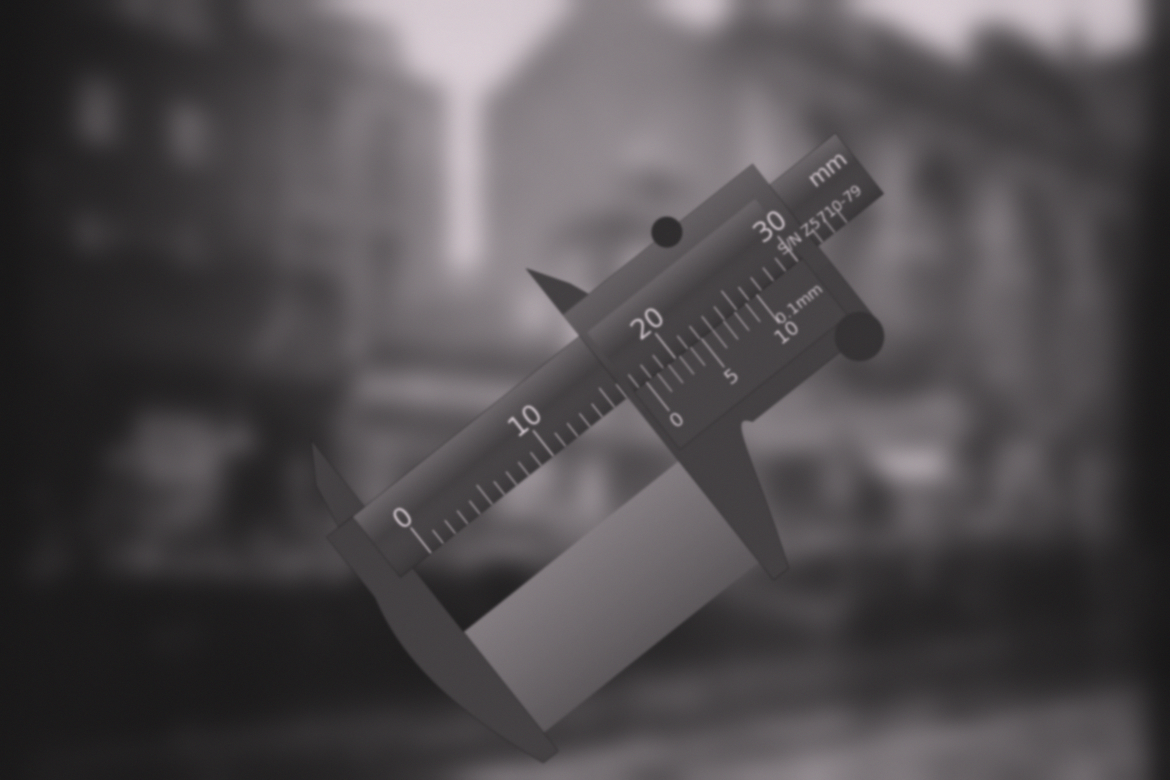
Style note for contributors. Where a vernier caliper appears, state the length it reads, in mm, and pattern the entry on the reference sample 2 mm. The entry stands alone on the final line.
17.6 mm
